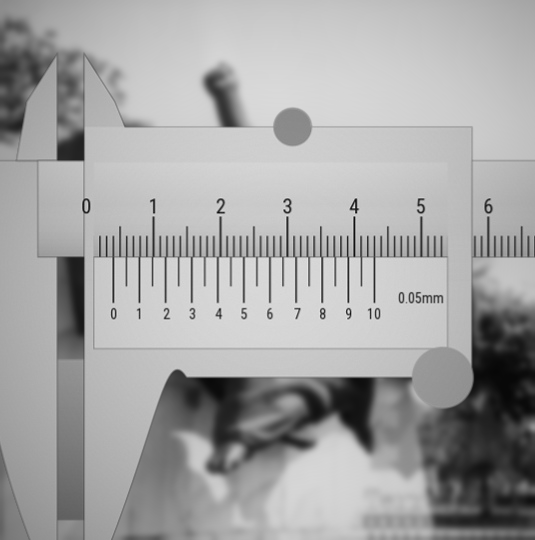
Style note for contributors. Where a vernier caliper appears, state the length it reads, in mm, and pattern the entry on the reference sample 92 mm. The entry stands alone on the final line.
4.0 mm
